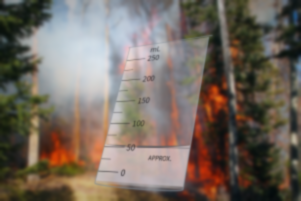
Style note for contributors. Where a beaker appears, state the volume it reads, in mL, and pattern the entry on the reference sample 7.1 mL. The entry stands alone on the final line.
50 mL
